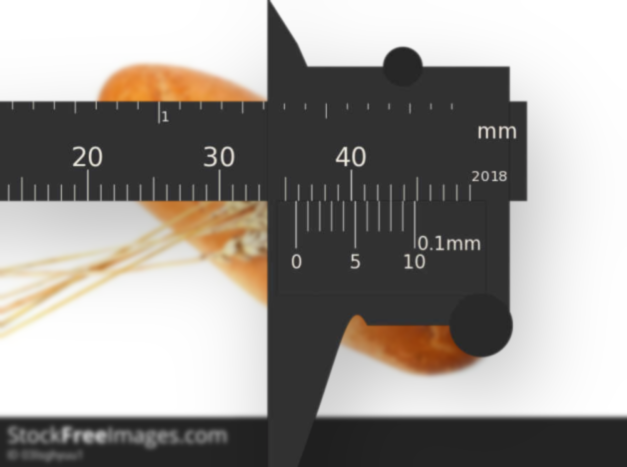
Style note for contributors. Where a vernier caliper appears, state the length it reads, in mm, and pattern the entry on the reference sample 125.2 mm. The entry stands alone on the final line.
35.8 mm
